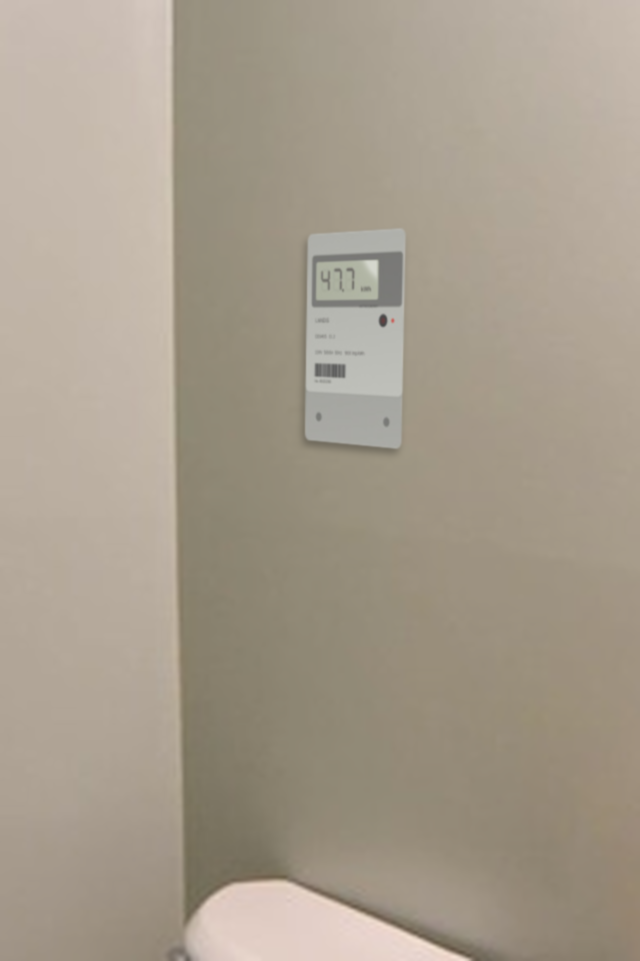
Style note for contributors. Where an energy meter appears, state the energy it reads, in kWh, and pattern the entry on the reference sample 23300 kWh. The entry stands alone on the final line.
47.7 kWh
